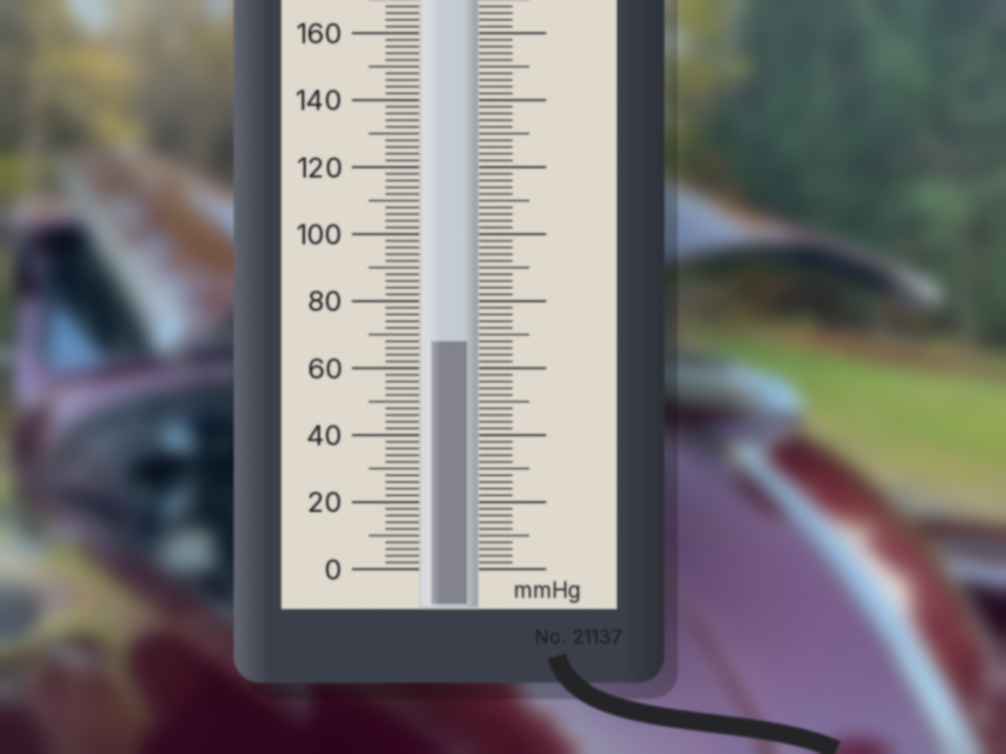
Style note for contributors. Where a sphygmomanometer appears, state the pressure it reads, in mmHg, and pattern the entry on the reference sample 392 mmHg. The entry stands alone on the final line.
68 mmHg
